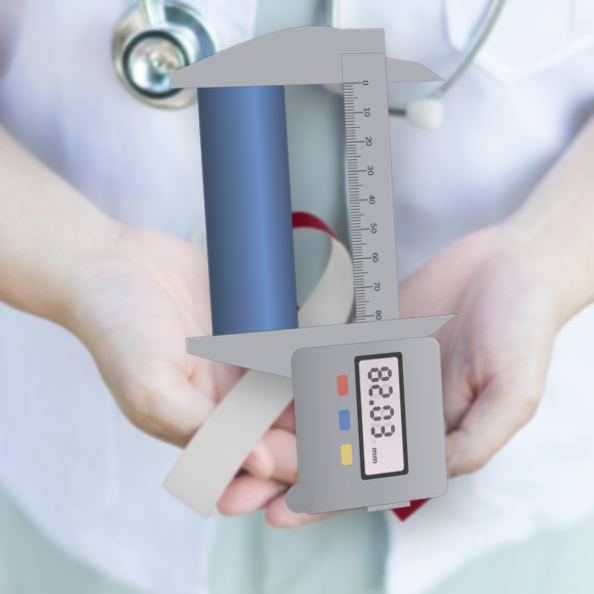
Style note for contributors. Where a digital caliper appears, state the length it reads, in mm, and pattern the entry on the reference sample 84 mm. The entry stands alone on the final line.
82.03 mm
